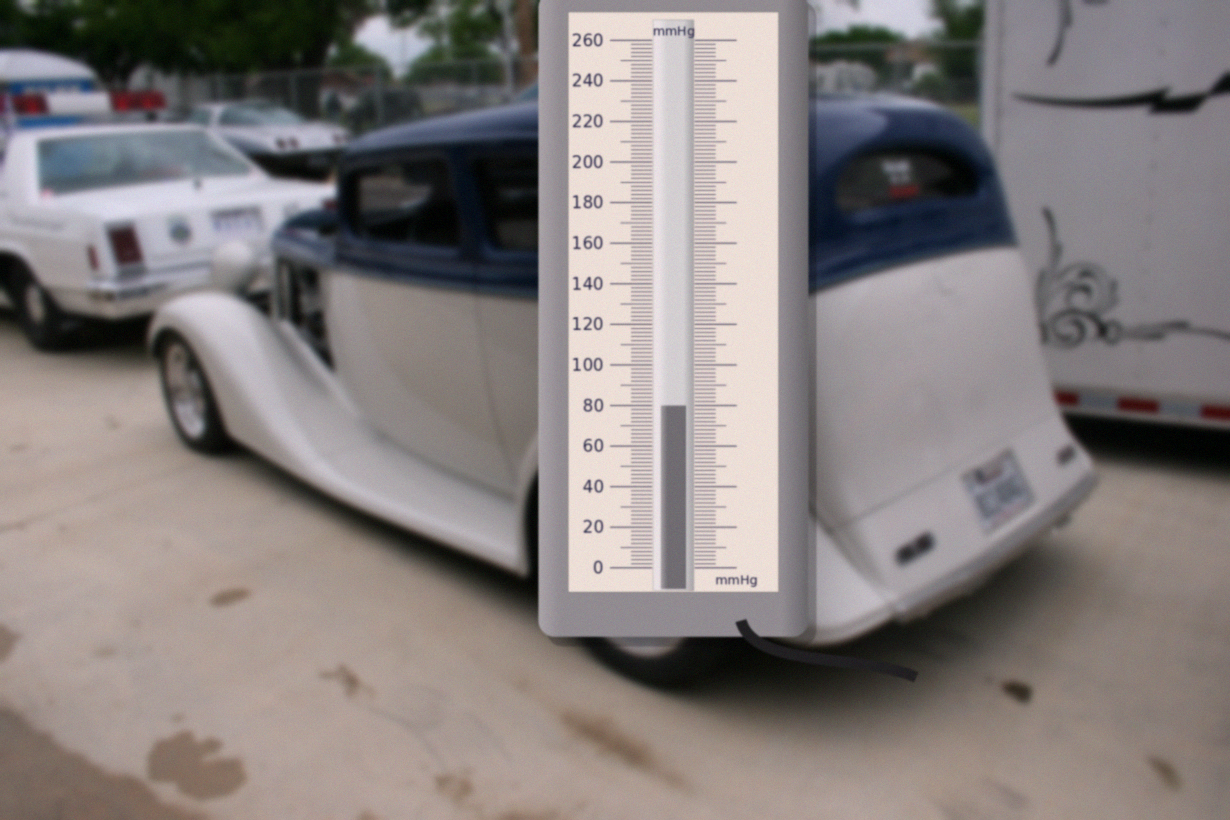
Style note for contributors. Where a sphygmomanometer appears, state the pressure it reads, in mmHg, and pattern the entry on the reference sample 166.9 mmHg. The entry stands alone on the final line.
80 mmHg
